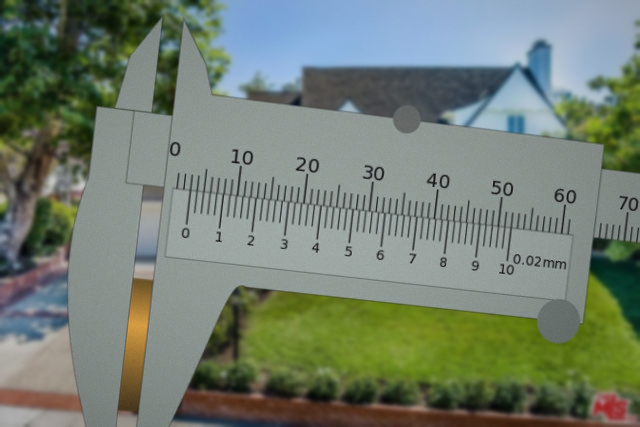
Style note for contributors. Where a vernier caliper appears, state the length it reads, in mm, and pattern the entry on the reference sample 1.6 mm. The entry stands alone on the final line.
3.0 mm
